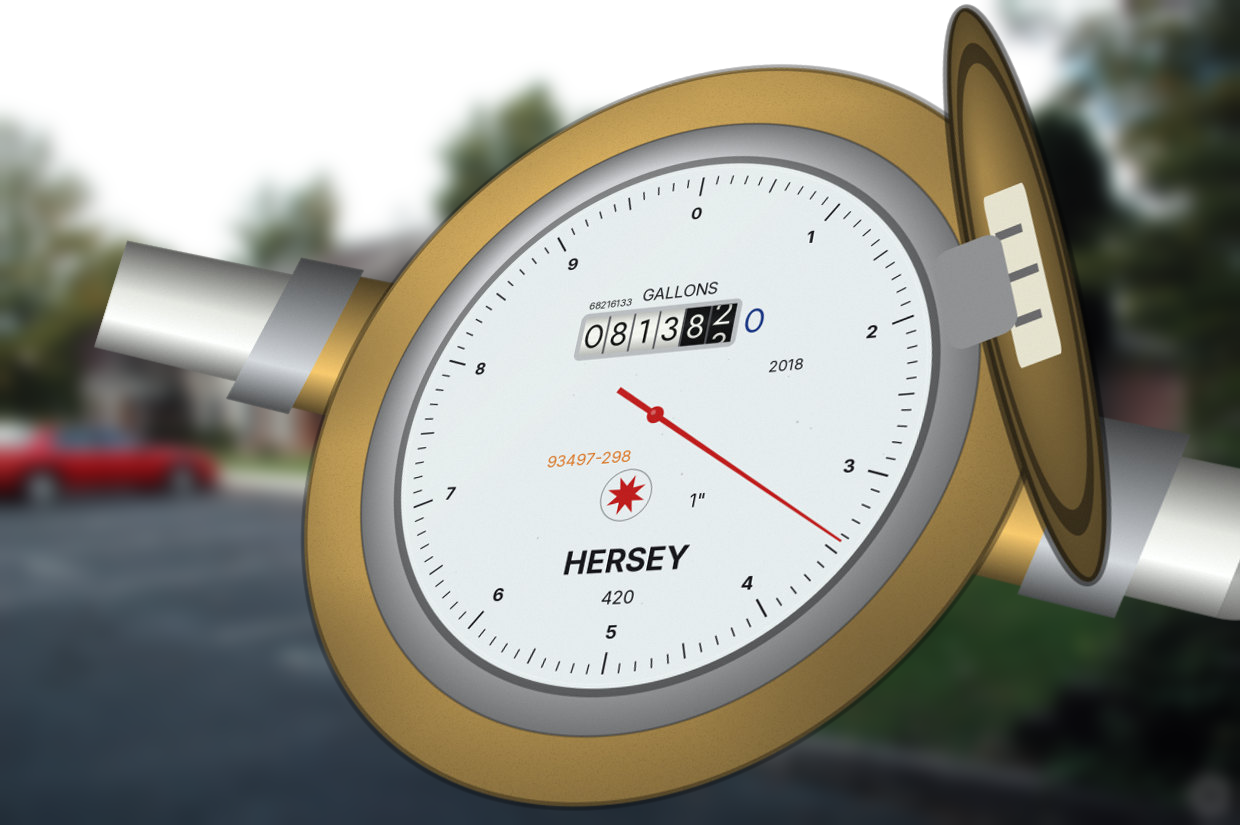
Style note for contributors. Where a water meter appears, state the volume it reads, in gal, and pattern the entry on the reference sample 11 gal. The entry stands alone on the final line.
813823.4 gal
